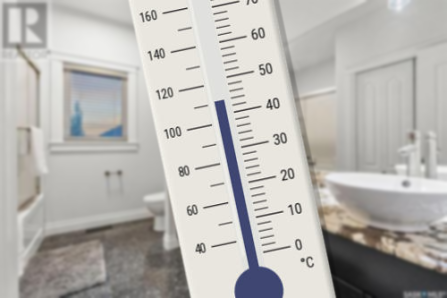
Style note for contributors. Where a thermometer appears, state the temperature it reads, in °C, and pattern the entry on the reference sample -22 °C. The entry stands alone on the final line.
44 °C
